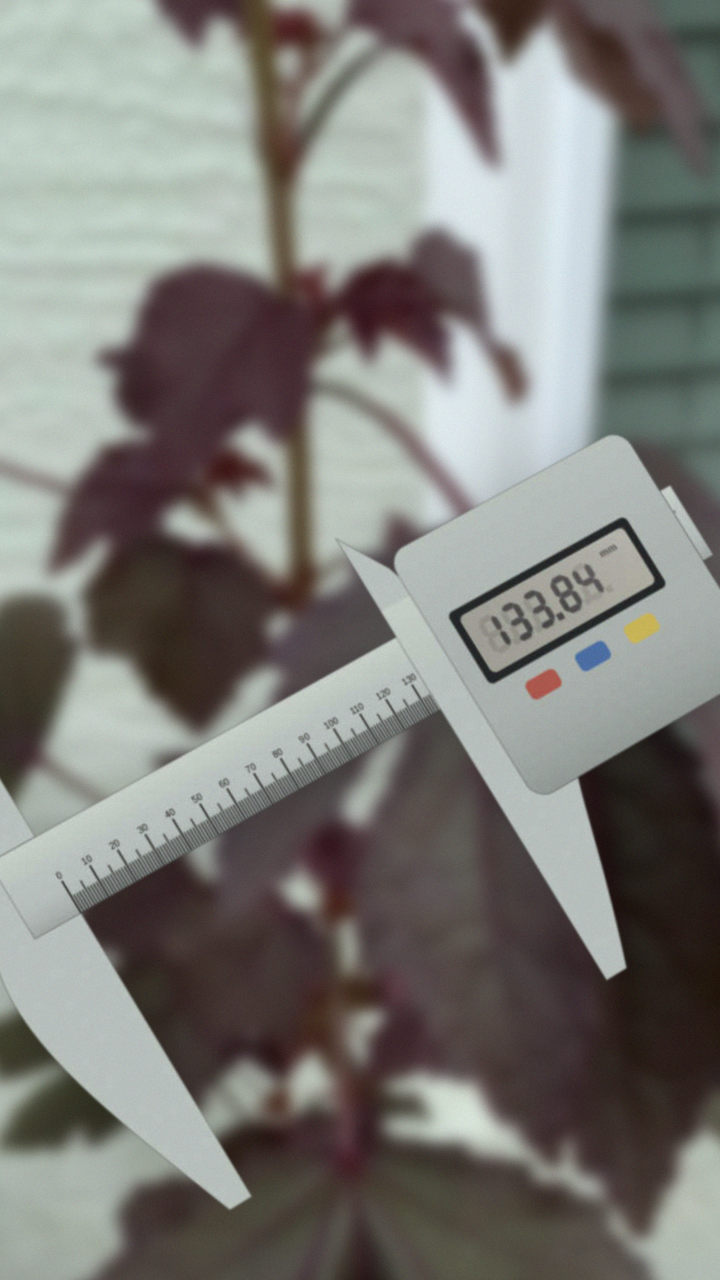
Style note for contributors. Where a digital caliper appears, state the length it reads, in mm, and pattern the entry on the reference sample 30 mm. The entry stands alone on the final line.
133.84 mm
